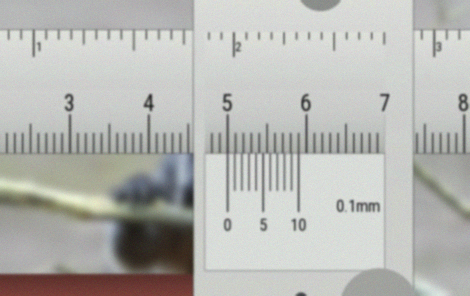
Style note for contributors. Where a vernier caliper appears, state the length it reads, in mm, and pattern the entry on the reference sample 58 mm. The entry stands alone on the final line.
50.0 mm
